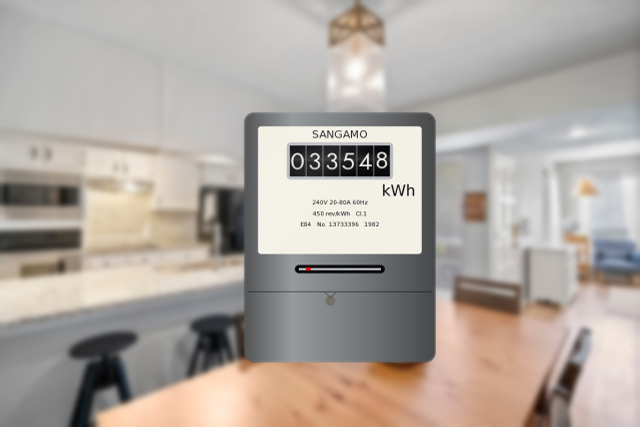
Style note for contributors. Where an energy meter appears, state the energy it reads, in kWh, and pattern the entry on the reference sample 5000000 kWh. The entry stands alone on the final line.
33548 kWh
